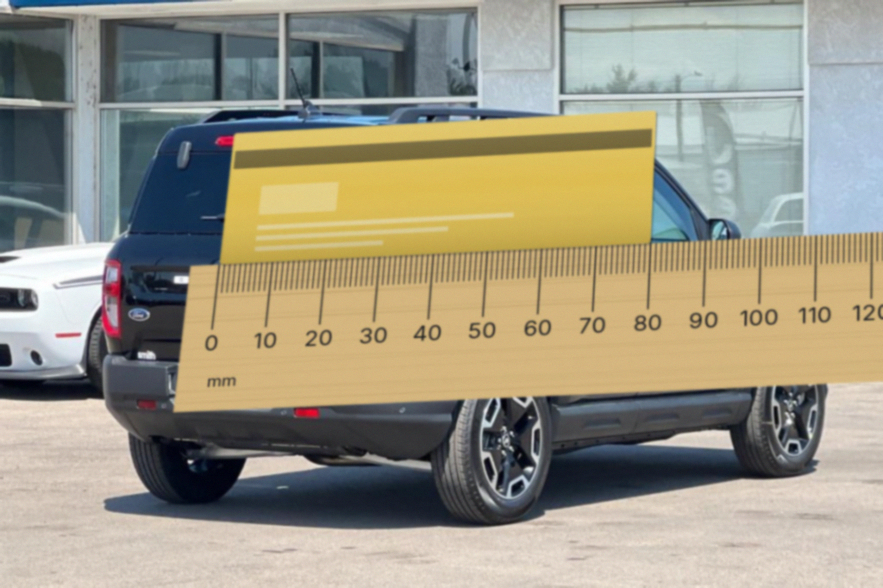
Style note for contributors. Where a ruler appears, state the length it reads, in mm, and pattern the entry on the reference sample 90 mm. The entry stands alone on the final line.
80 mm
